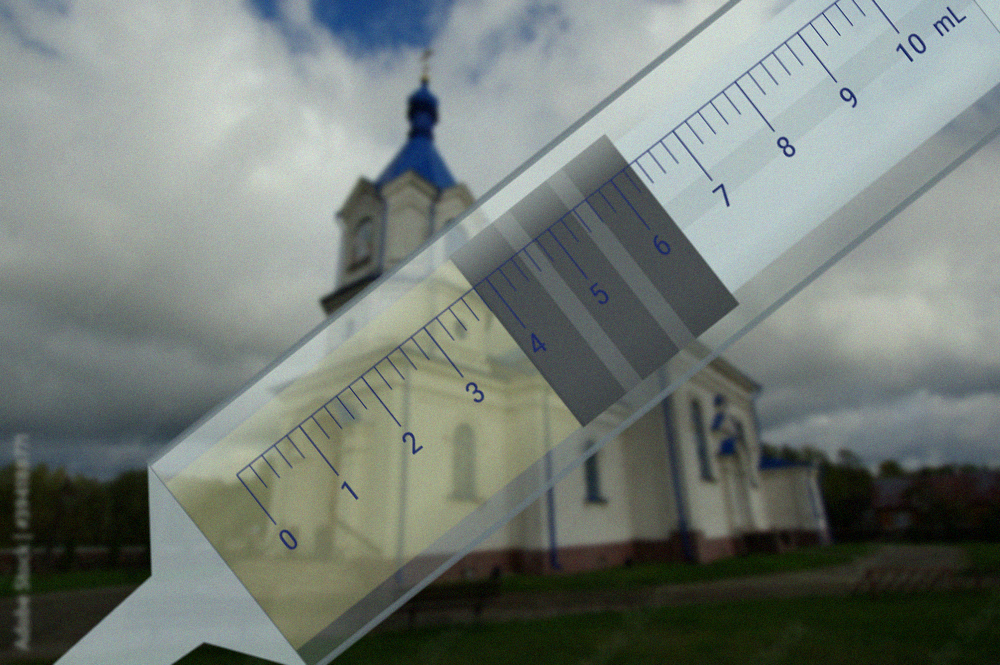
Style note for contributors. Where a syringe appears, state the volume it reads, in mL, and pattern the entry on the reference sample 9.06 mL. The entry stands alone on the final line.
3.8 mL
